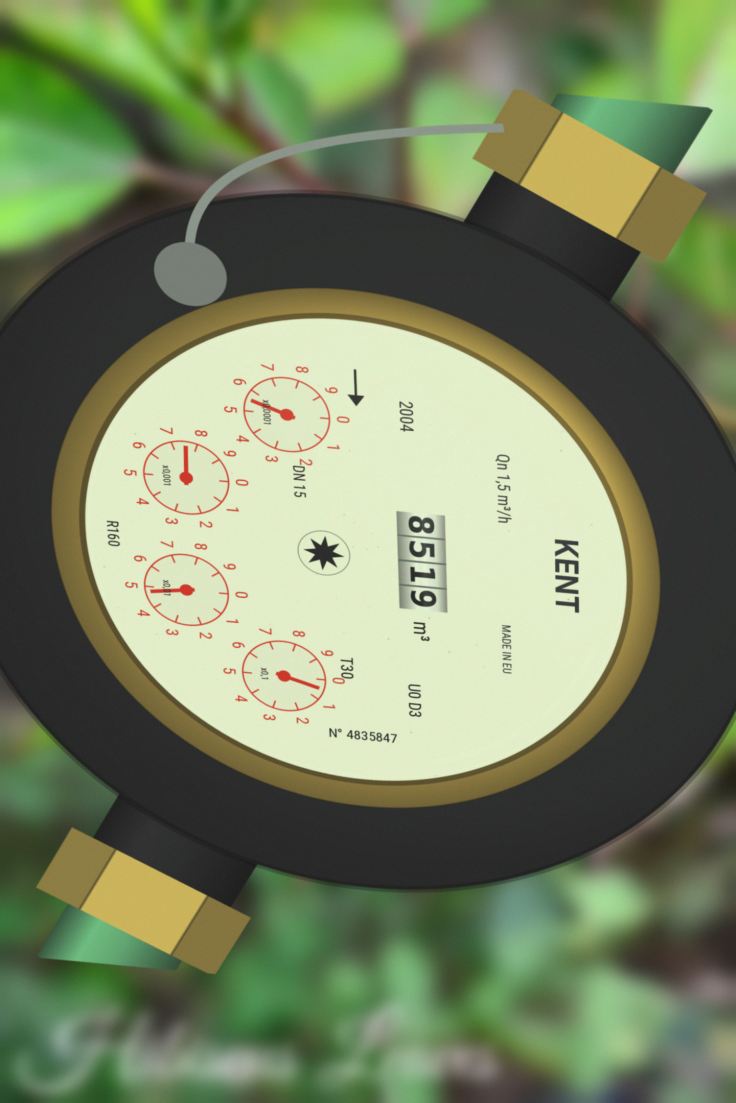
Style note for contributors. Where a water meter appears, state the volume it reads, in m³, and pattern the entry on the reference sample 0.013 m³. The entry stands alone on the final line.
8519.0475 m³
